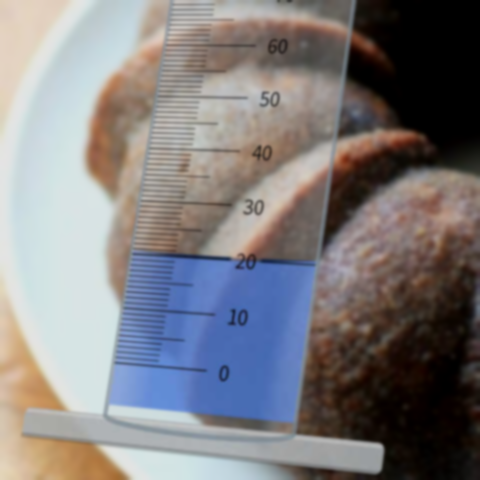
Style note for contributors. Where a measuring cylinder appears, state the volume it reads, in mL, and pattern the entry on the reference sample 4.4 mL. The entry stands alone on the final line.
20 mL
